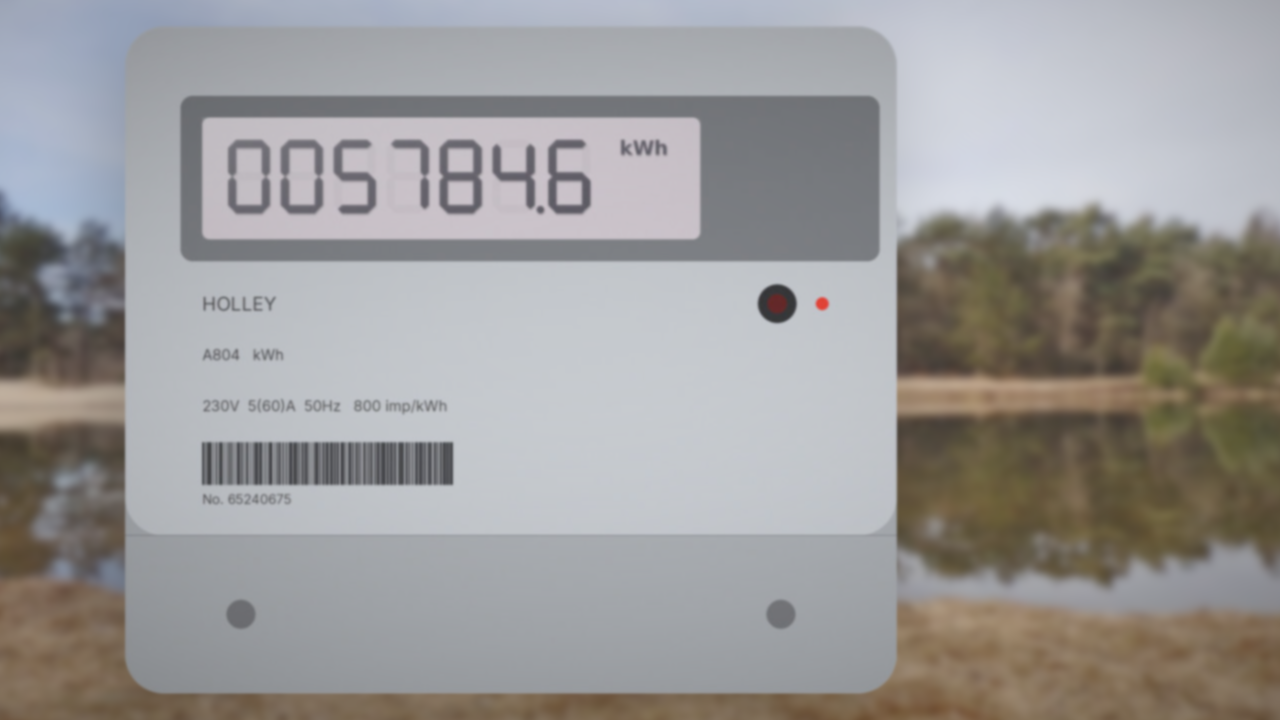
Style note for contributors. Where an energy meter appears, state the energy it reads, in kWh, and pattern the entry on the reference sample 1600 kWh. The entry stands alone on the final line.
5784.6 kWh
